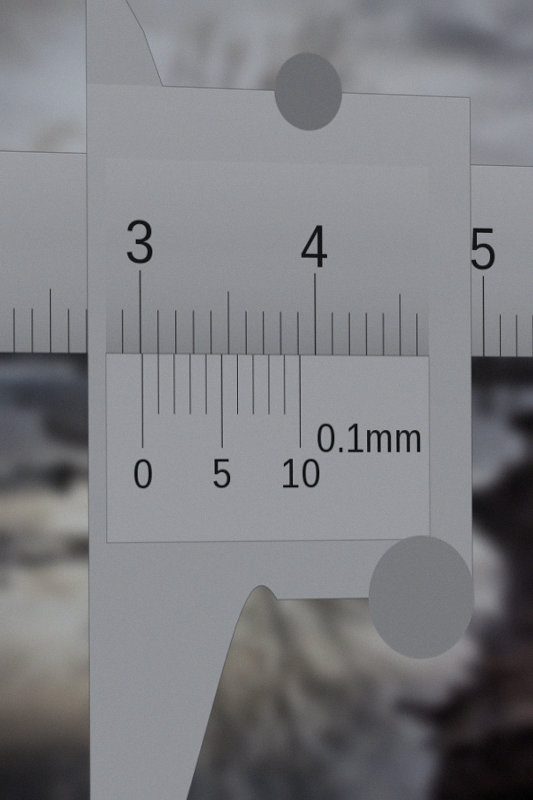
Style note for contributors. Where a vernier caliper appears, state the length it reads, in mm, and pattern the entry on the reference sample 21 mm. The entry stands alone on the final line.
30.1 mm
